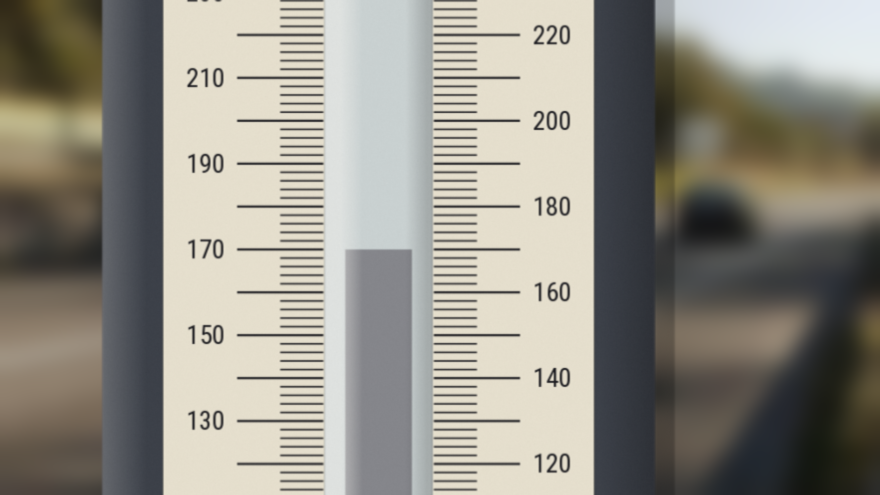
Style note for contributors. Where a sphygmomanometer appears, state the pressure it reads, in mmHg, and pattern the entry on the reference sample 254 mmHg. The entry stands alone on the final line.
170 mmHg
